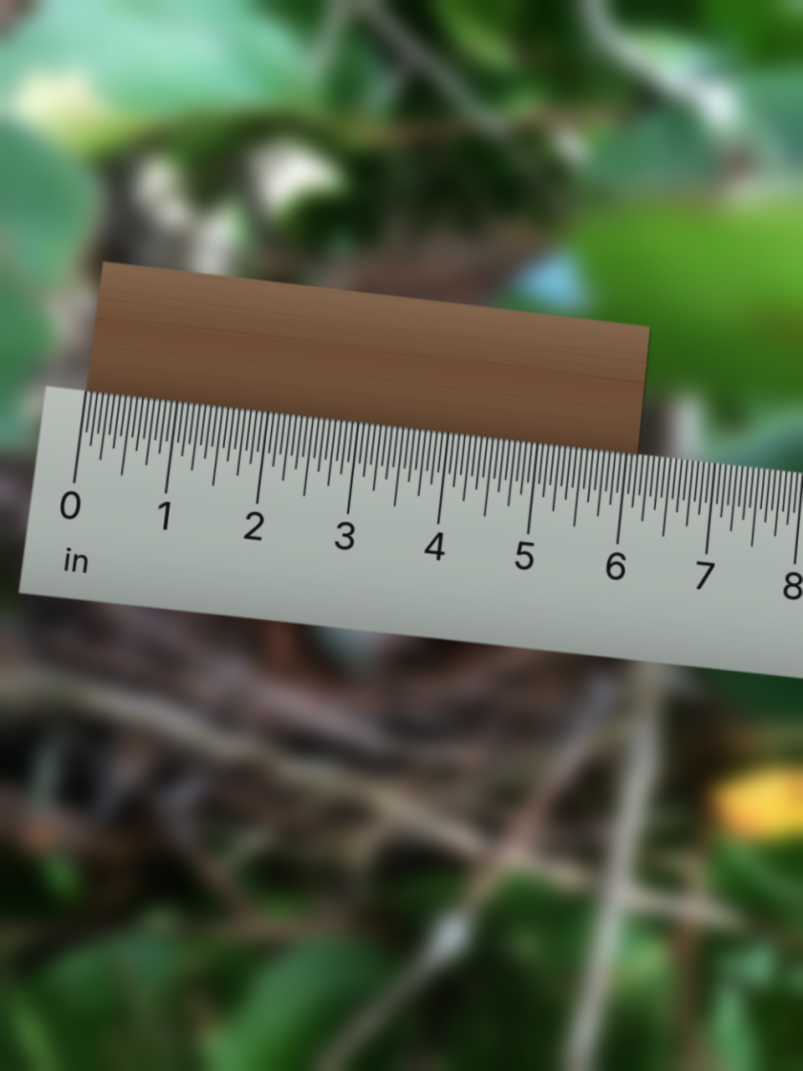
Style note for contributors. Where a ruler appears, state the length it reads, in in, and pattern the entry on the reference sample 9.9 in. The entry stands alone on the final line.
6.125 in
